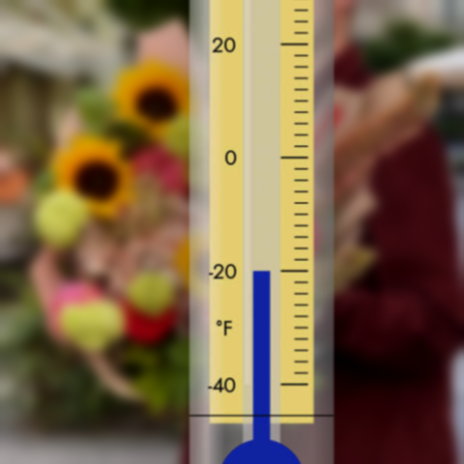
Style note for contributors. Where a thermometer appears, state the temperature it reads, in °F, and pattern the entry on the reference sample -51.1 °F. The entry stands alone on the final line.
-20 °F
